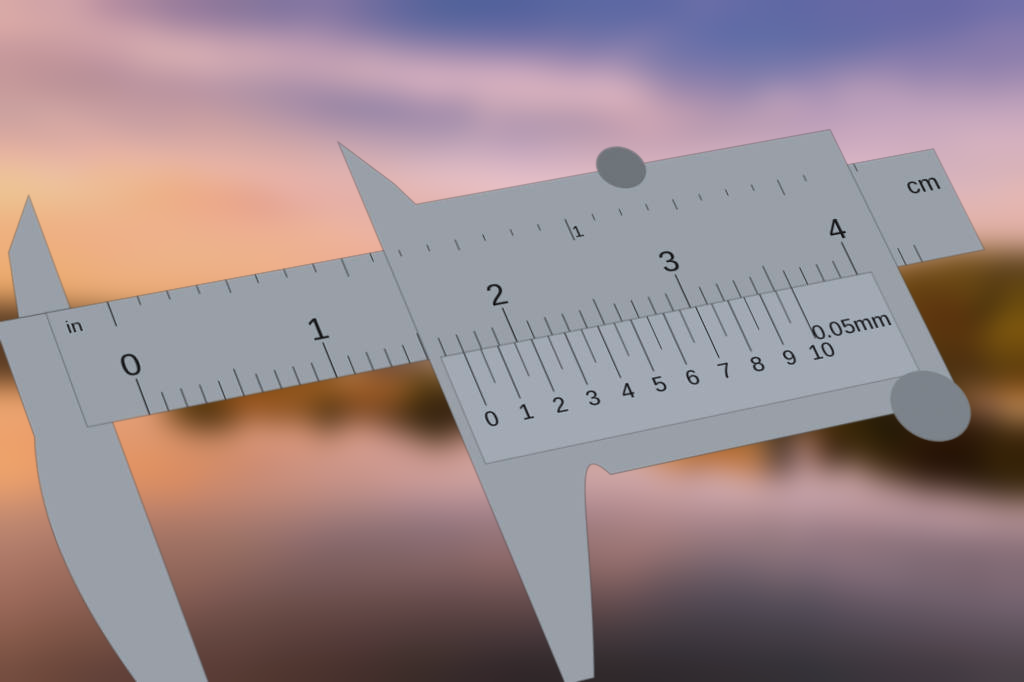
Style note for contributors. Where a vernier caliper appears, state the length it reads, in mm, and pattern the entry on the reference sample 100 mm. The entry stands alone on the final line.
17.0 mm
